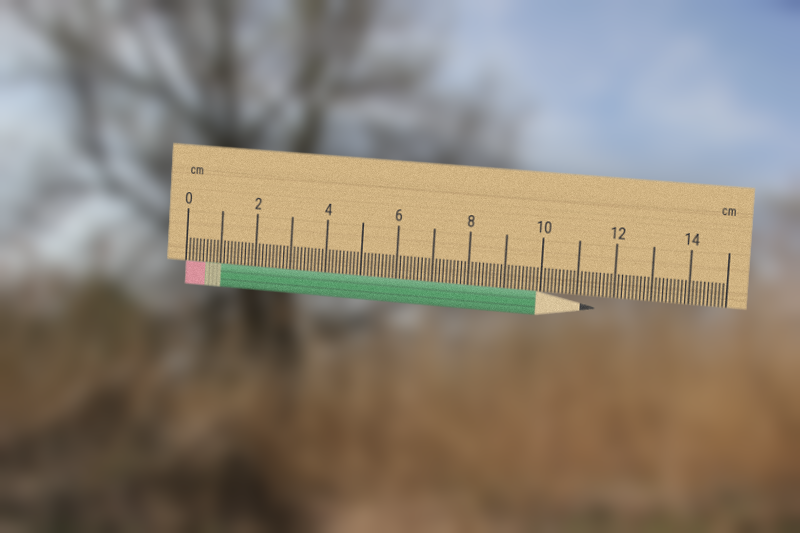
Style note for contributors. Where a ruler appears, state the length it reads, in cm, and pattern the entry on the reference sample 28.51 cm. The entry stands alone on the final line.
11.5 cm
